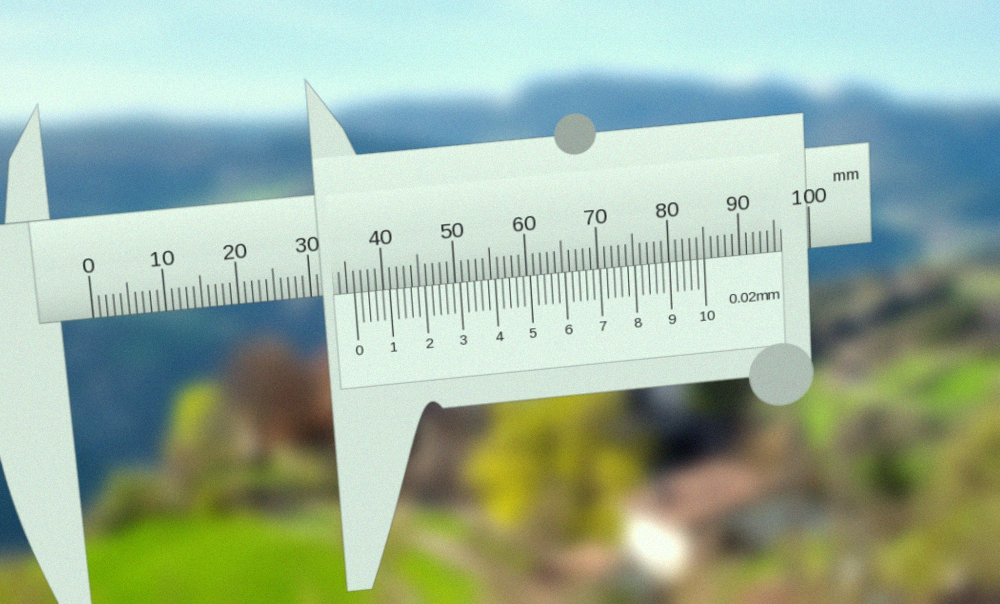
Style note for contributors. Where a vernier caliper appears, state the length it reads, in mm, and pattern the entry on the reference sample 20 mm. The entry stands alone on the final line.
36.0 mm
